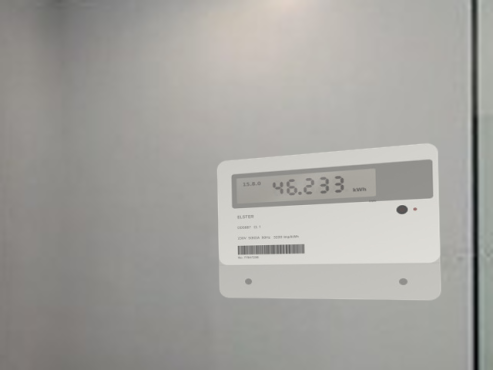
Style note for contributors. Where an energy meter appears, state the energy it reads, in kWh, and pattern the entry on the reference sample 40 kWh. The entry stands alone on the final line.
46.233 kWh
